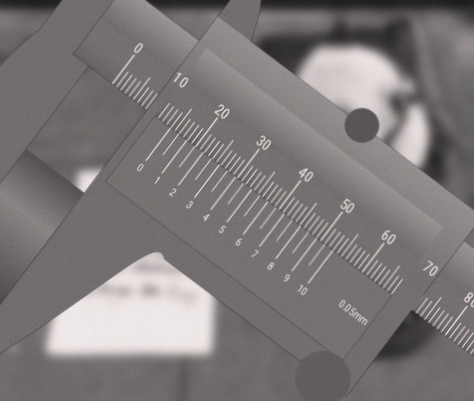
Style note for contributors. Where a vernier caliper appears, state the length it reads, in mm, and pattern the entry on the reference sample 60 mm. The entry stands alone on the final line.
14.0 mm
